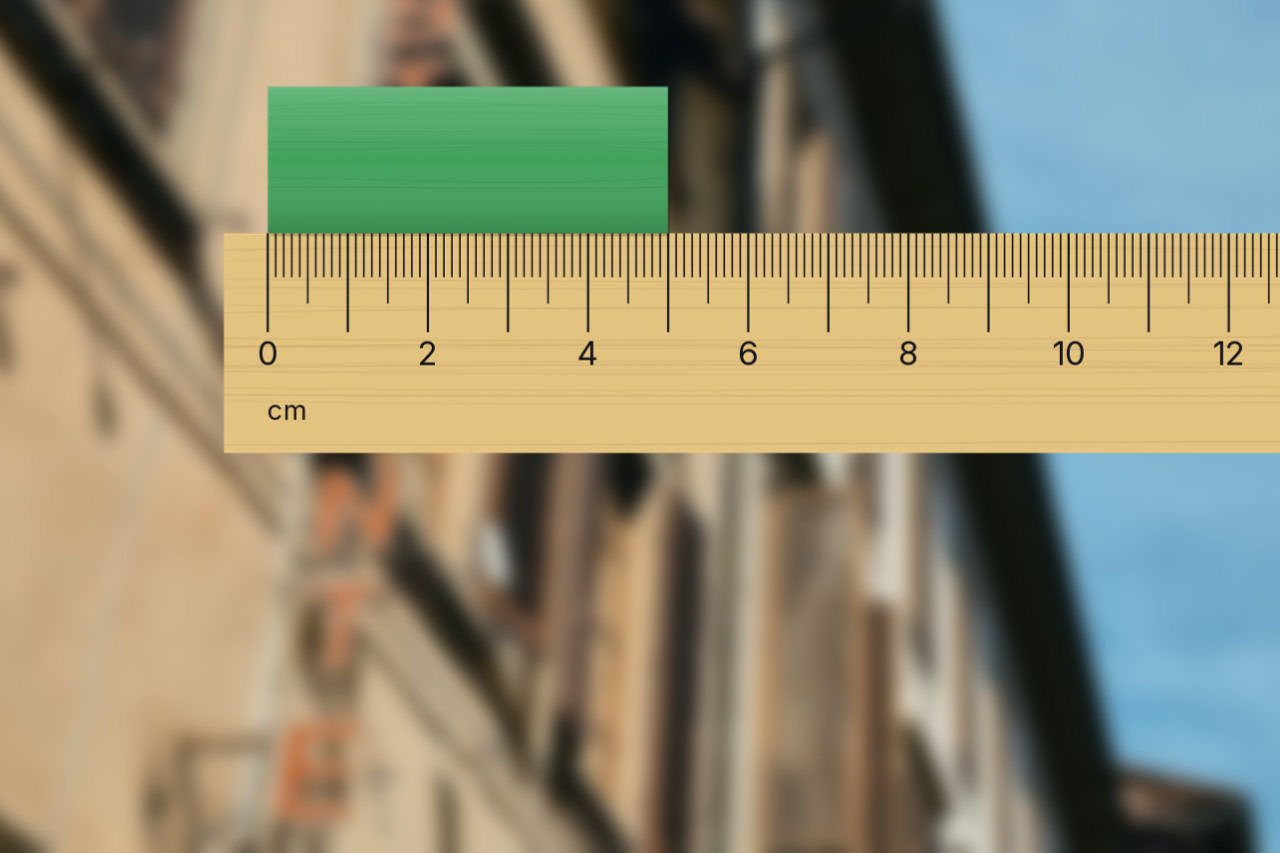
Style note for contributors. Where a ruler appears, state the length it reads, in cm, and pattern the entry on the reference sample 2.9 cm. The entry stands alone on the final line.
5 cm
